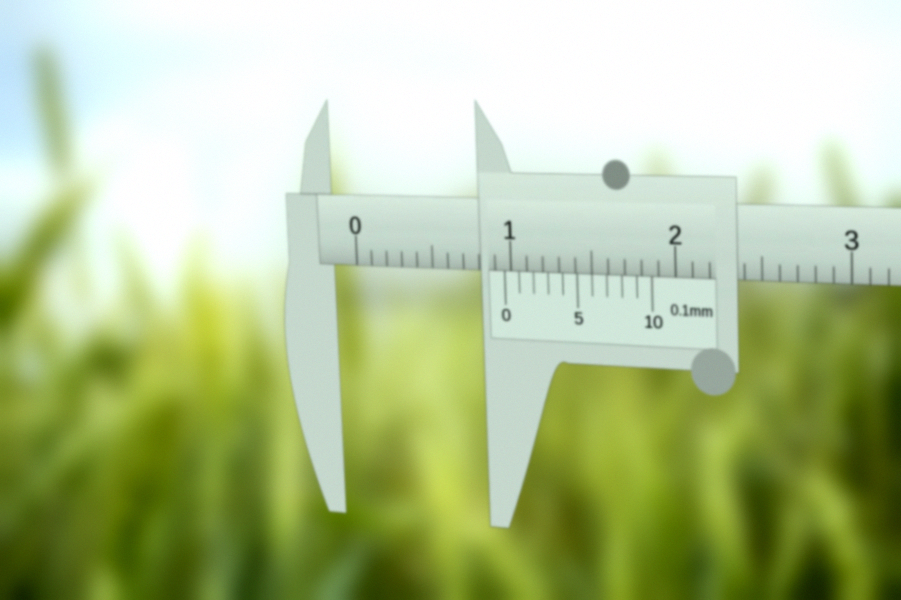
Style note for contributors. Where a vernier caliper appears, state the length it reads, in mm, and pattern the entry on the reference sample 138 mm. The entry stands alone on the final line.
9.6 mm
